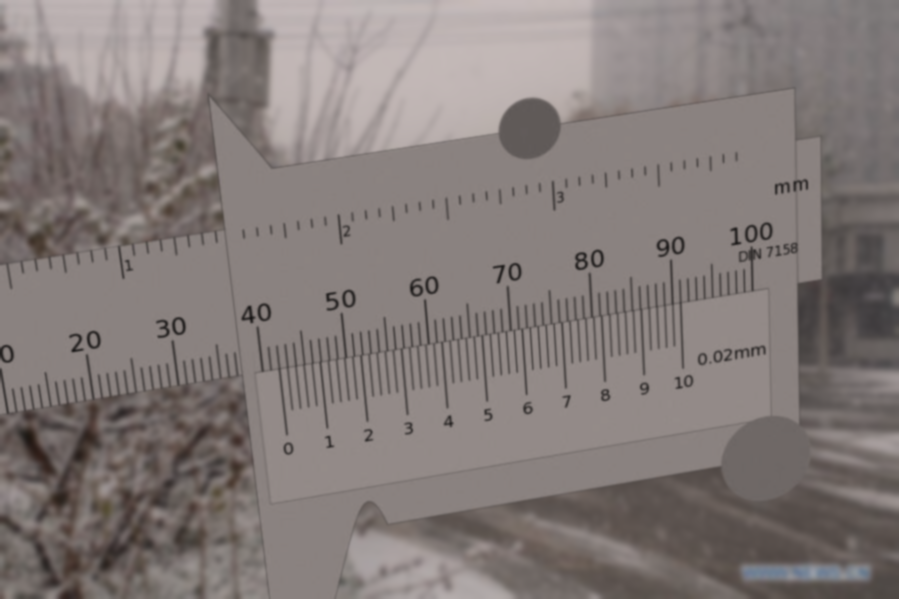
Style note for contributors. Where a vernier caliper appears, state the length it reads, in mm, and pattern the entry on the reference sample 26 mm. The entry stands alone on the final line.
42.0 mm
